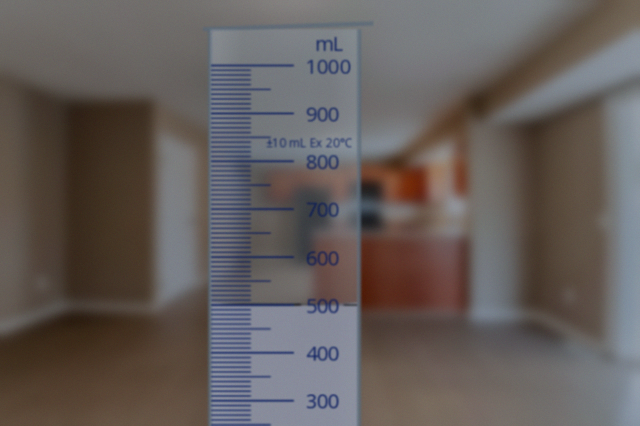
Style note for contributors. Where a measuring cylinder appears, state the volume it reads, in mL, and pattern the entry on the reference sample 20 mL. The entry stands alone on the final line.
500 mL
